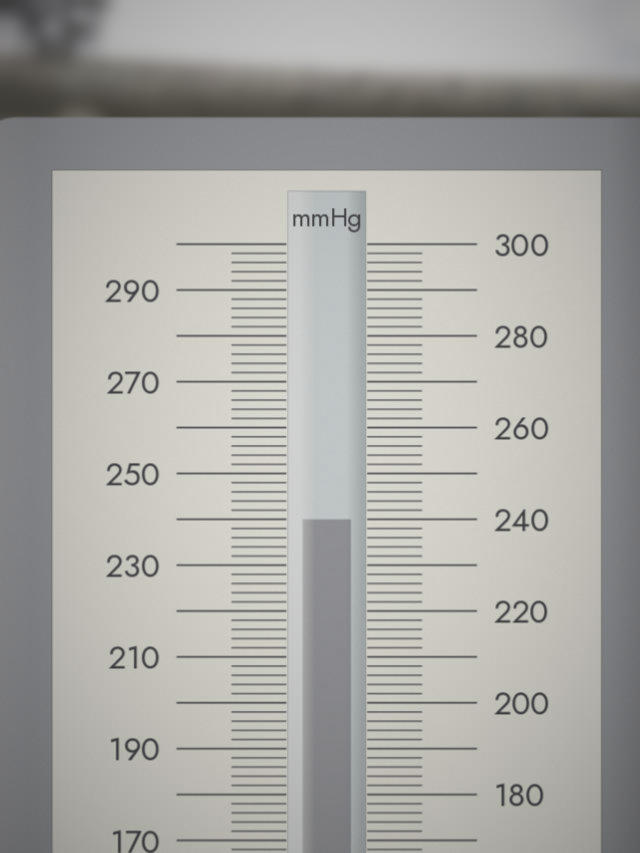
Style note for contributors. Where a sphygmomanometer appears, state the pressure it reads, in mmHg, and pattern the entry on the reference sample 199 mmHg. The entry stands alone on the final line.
240 mmHg
